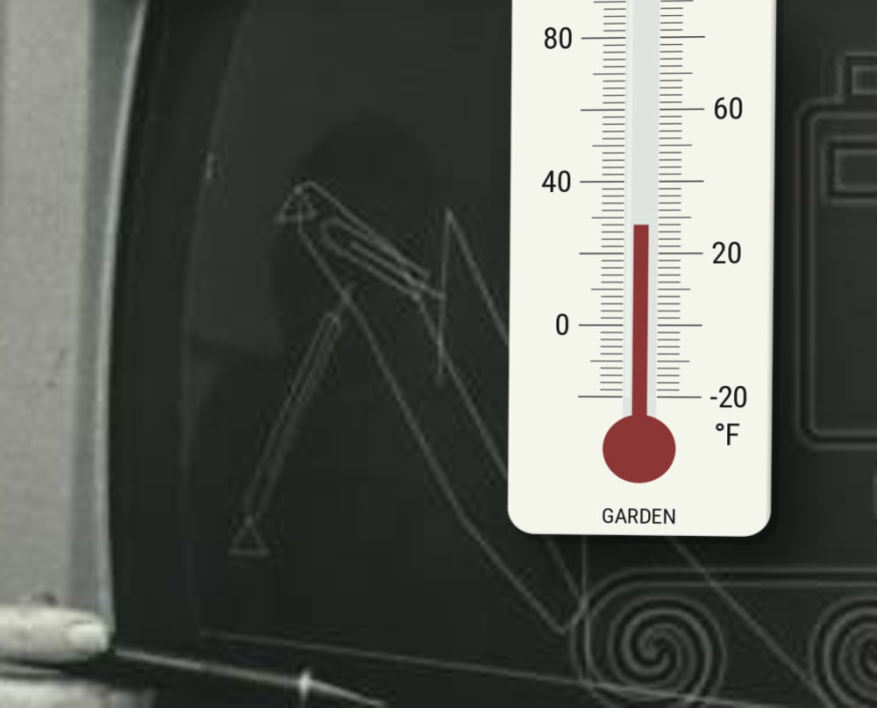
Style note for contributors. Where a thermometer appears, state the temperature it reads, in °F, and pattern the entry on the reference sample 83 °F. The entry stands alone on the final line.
28 °F
